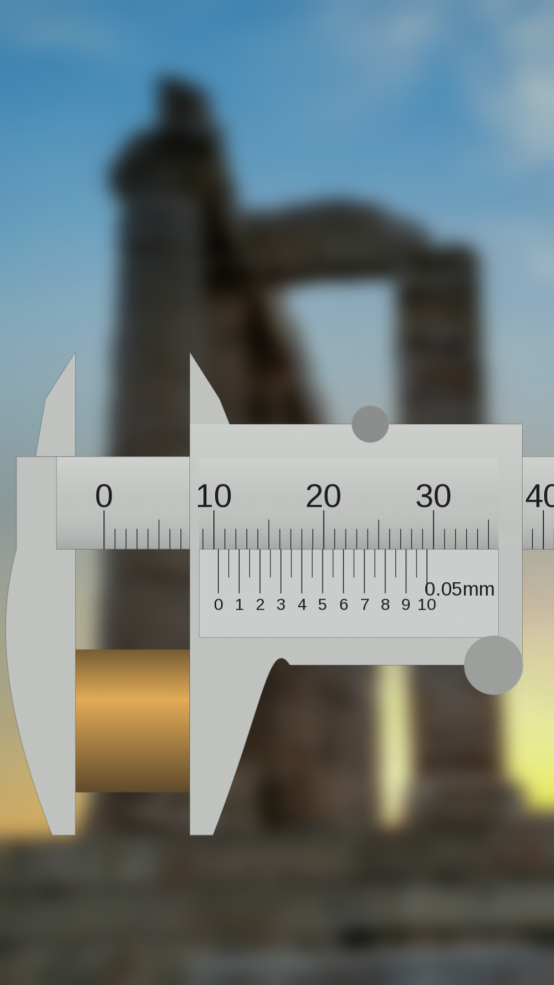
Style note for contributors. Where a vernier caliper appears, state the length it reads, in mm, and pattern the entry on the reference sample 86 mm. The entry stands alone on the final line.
10.4 mm
